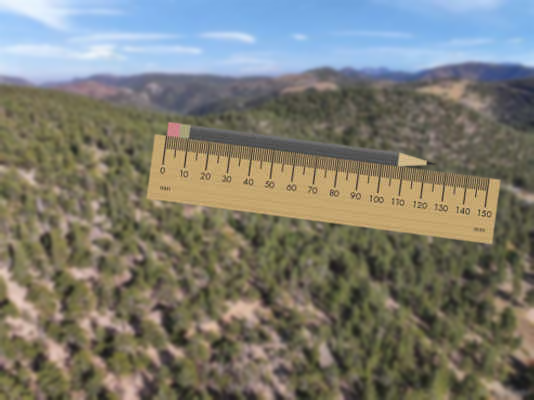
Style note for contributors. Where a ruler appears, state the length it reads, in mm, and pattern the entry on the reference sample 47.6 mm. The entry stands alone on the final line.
125 mm
